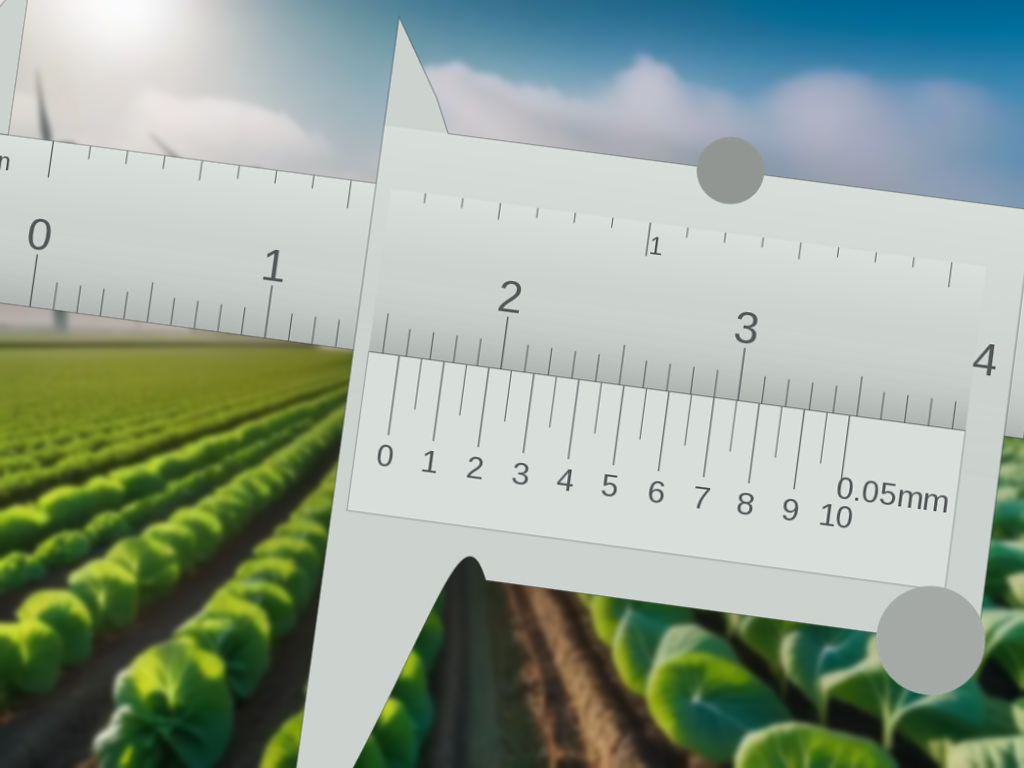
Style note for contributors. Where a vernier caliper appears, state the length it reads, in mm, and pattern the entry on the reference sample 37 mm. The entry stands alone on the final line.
15.70 mm
